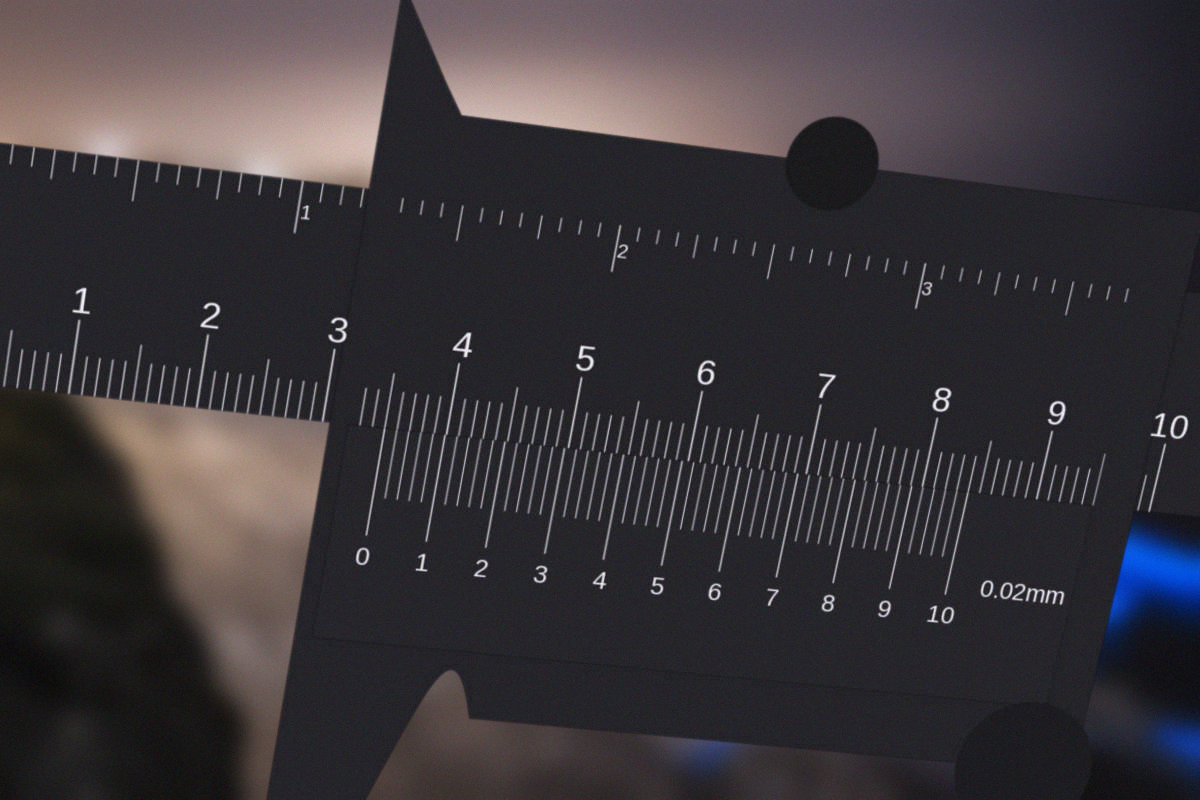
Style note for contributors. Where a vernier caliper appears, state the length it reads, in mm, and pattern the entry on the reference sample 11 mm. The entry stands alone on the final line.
35.0 mm
